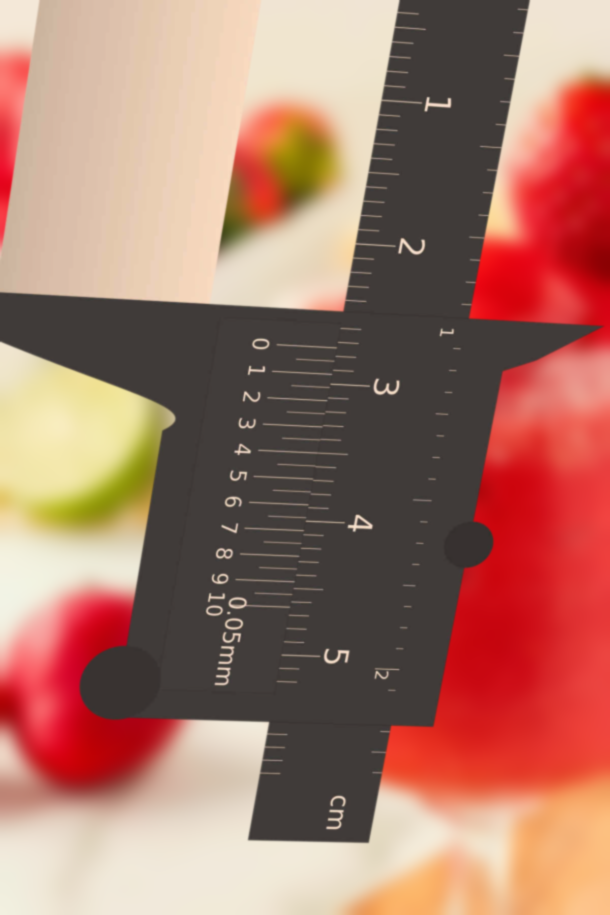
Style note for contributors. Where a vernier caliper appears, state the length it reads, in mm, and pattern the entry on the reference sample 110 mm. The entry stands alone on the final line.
27.4 mm
